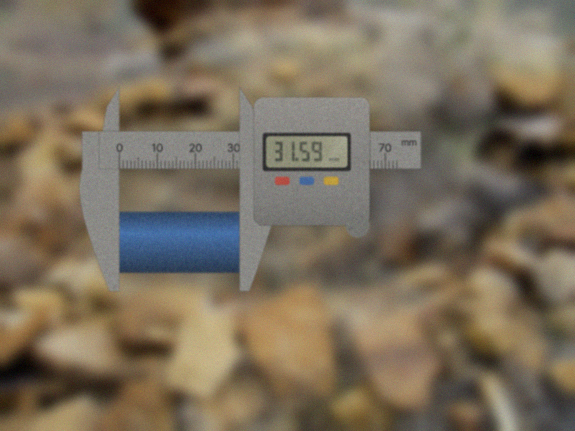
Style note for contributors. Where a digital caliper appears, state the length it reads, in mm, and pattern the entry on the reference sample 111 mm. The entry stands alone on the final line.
31.59 mm
